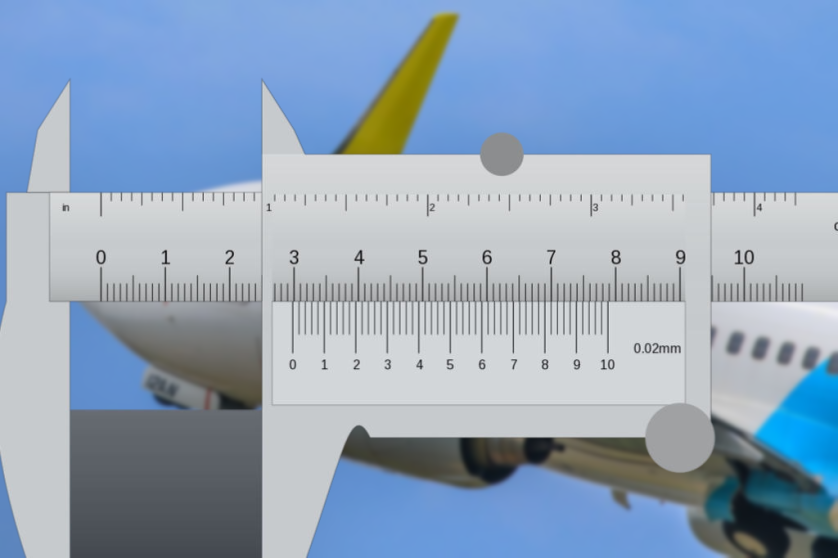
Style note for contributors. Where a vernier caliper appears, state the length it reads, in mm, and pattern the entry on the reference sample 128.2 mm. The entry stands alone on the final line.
29.8 mm
